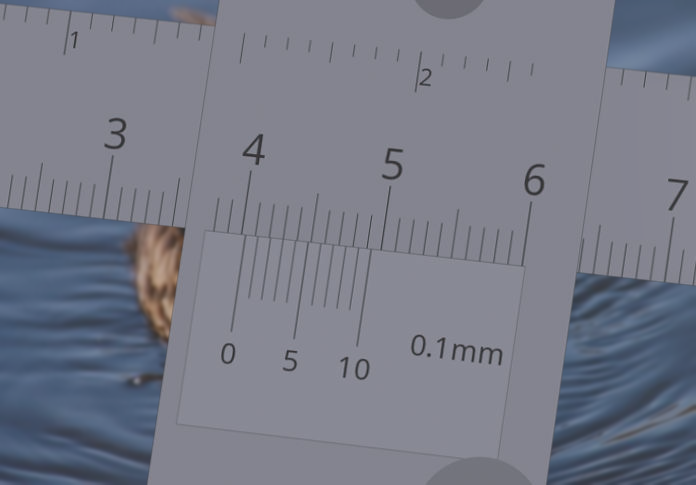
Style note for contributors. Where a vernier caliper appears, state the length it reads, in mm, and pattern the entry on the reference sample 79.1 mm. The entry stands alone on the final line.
40.3 mm
